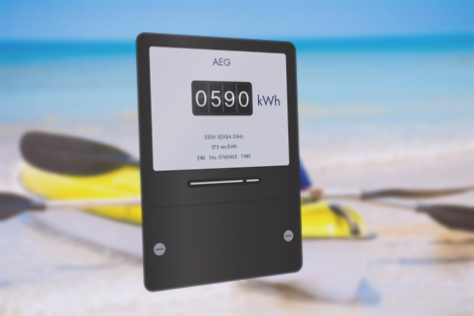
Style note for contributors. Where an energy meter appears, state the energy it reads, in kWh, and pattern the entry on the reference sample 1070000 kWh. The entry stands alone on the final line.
590 kWh
